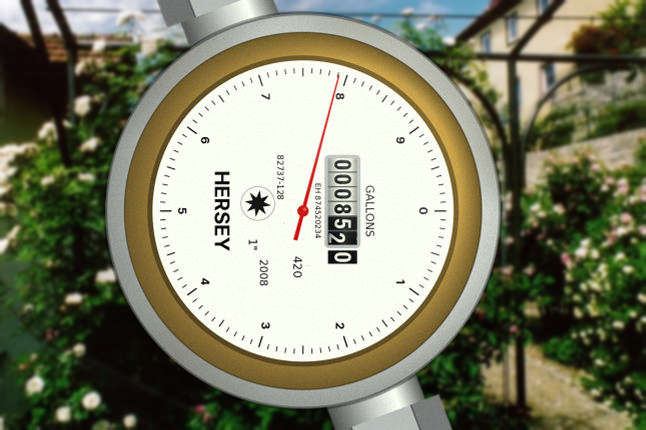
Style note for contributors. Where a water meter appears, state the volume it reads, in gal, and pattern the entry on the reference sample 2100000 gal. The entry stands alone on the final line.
8517.9 gal
